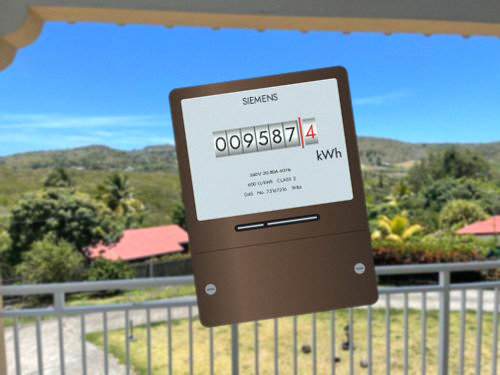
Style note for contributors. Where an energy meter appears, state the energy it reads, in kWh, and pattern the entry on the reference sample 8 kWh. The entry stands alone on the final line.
9587.4 kWh
